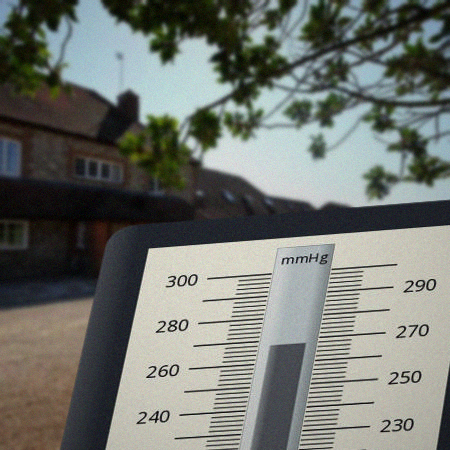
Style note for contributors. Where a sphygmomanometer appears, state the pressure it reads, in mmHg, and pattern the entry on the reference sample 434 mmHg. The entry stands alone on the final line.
268 mmHg
